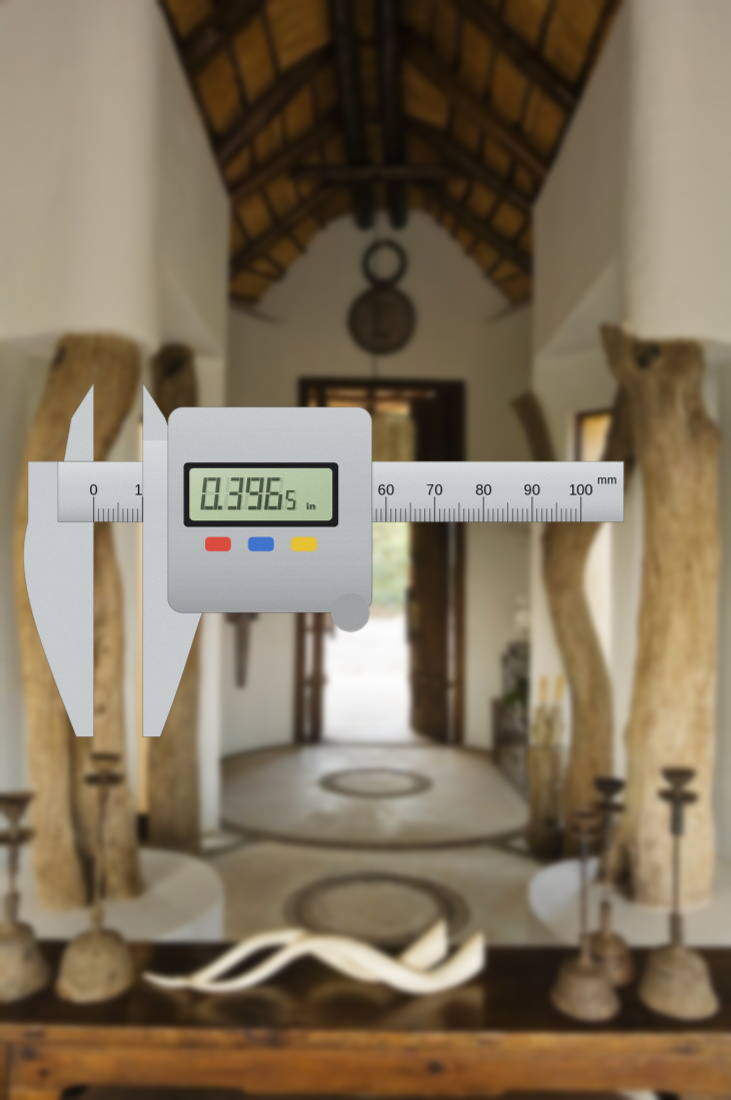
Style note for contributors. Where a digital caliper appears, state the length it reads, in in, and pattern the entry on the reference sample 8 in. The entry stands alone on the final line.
0.3965 in
